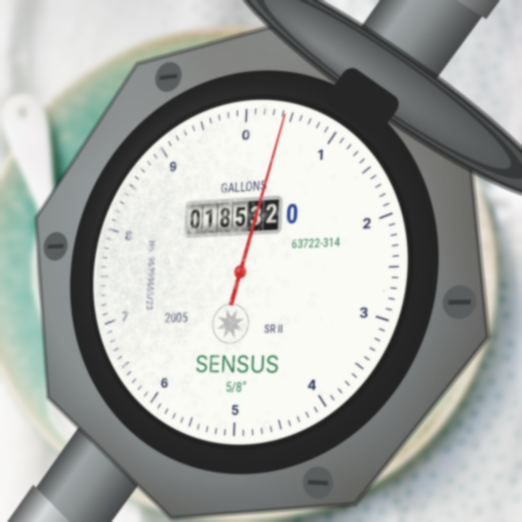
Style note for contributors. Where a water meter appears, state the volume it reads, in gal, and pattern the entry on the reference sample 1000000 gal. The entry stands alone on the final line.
185320.4 gal
